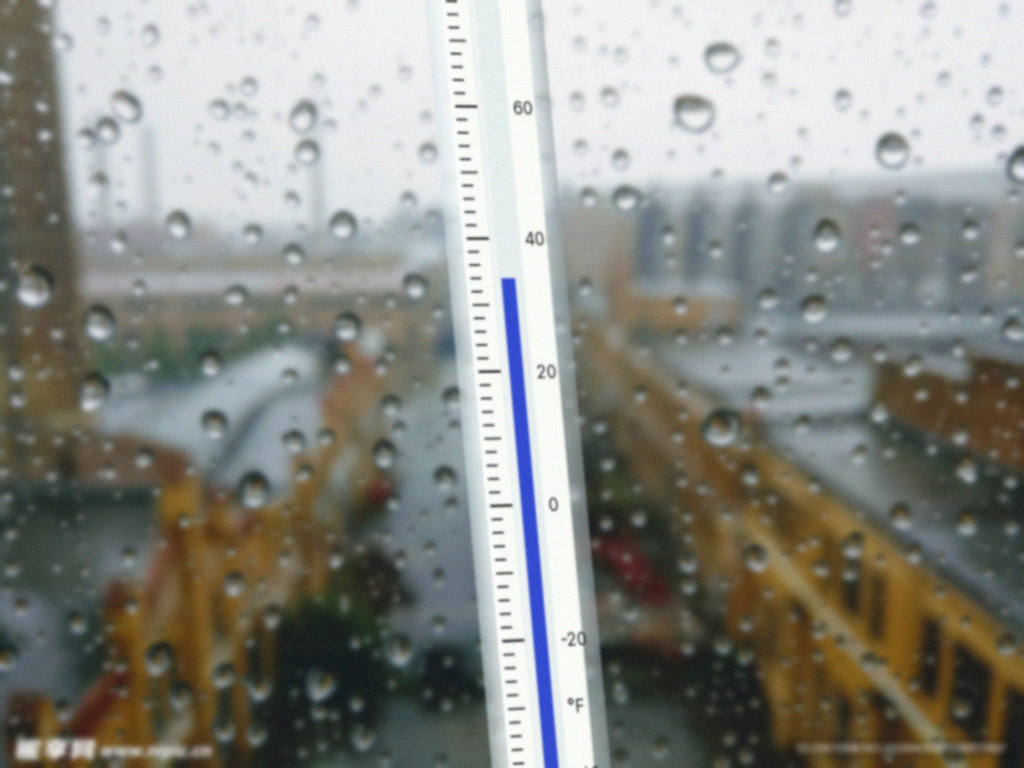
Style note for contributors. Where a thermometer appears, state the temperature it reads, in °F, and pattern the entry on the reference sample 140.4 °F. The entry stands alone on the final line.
34 °F
